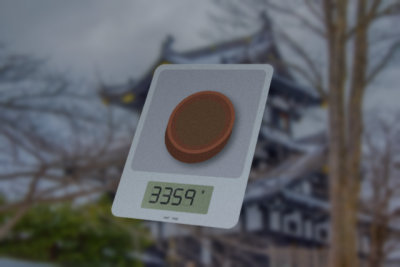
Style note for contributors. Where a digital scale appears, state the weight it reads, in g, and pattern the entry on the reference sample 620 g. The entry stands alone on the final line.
3359 g
